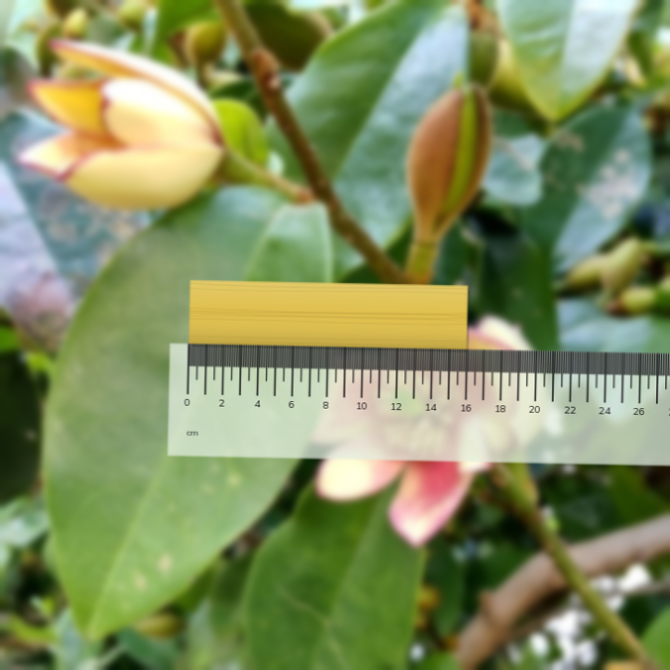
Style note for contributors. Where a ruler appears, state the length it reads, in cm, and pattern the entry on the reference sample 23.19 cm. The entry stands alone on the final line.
16 cm
